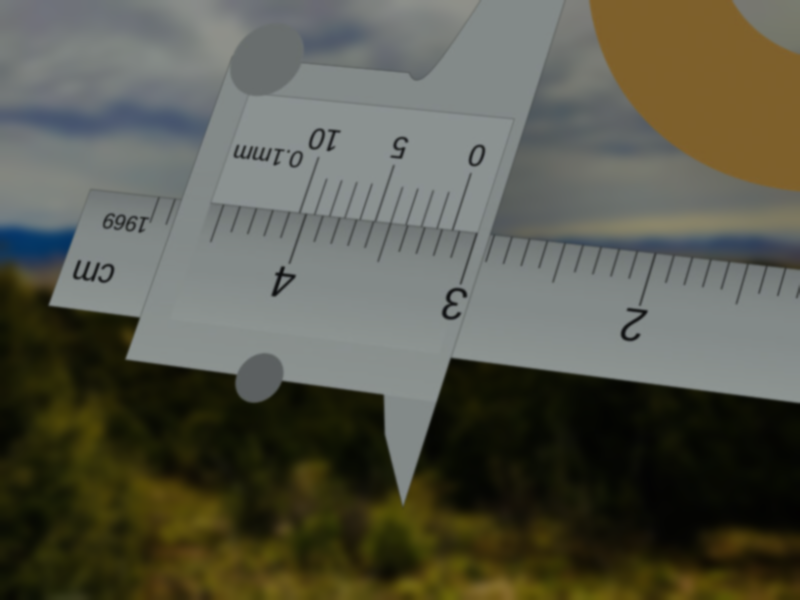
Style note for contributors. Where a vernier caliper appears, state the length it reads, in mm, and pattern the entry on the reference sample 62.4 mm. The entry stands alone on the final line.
31.4 mm
